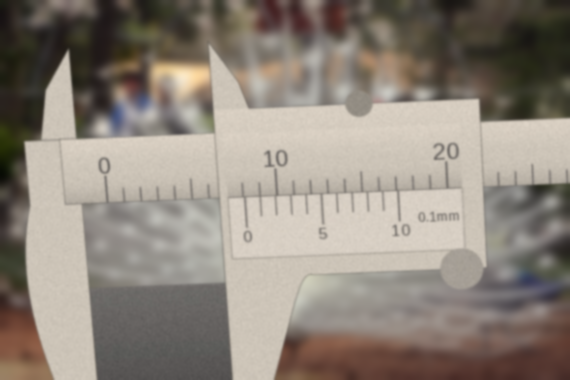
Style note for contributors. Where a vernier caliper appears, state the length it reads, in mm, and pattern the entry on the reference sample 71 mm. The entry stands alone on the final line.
8.1 mm
